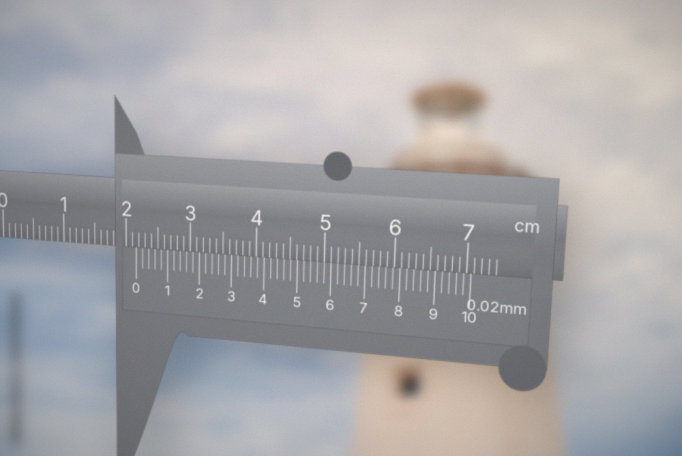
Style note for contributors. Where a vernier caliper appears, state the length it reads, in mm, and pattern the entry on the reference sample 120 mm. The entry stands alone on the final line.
21.6 mm
